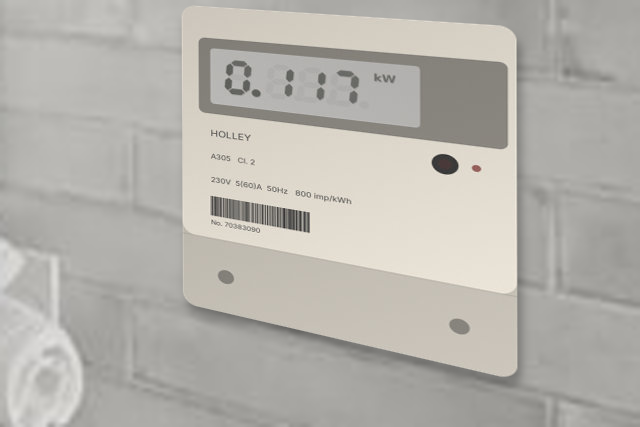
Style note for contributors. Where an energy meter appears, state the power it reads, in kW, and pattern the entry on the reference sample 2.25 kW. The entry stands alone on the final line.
0.117 kW
